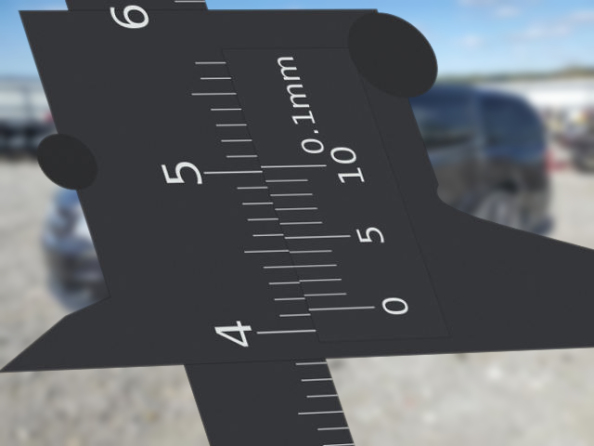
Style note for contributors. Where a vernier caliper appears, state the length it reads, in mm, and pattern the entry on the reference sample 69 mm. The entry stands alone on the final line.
41.3 mm
